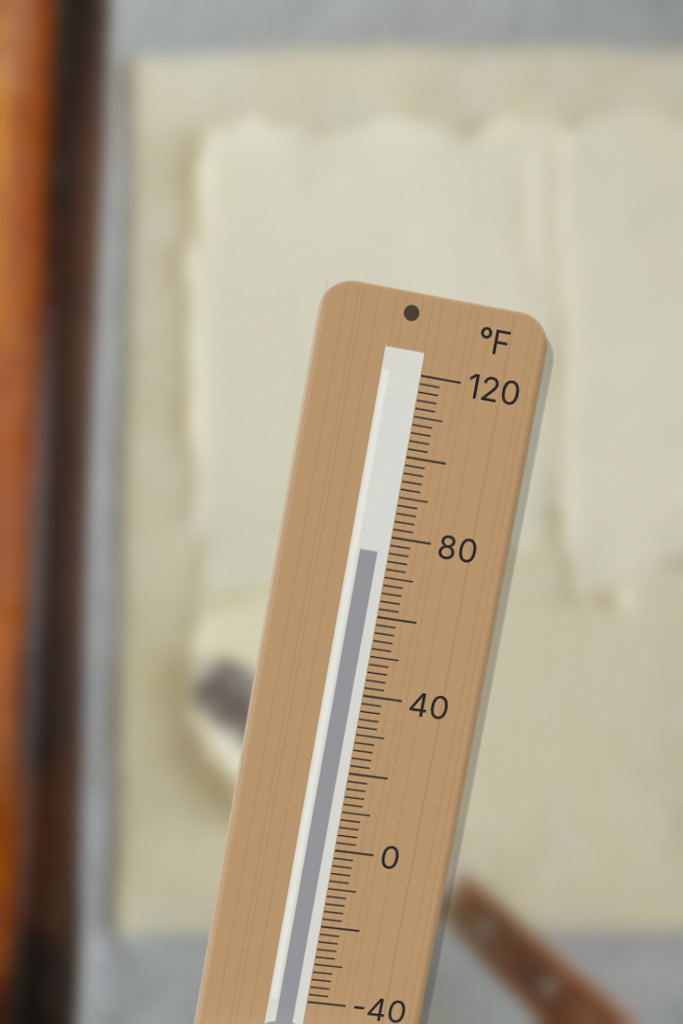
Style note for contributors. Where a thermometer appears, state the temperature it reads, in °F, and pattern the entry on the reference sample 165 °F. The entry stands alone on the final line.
76 °F
